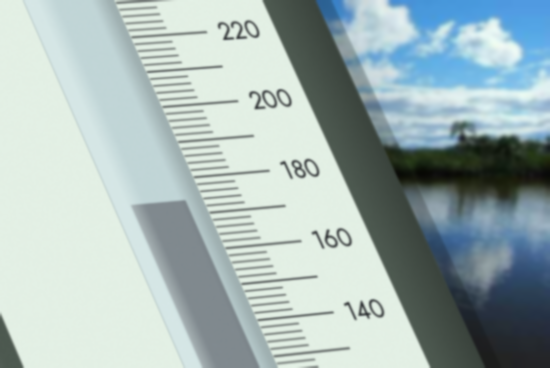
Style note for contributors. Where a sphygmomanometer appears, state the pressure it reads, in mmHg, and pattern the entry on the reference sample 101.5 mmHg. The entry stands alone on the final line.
174 mmHg
